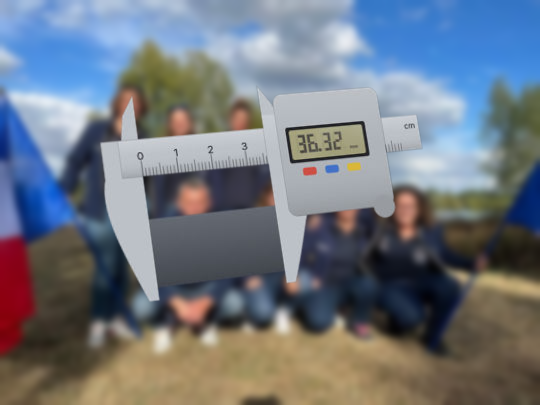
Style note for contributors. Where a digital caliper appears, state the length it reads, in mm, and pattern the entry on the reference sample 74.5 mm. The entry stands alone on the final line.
36.32 mm
